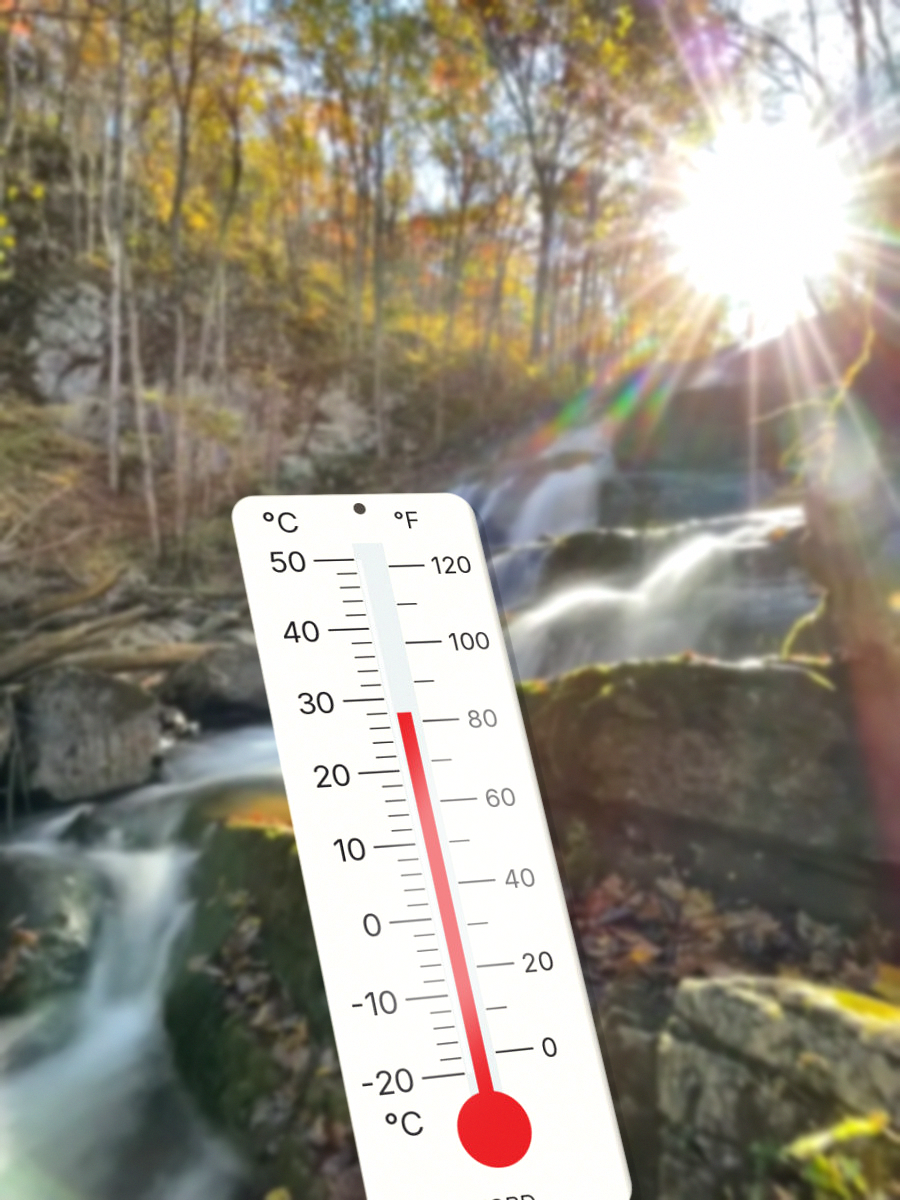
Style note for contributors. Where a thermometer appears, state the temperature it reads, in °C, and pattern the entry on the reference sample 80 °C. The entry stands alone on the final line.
28 °C
